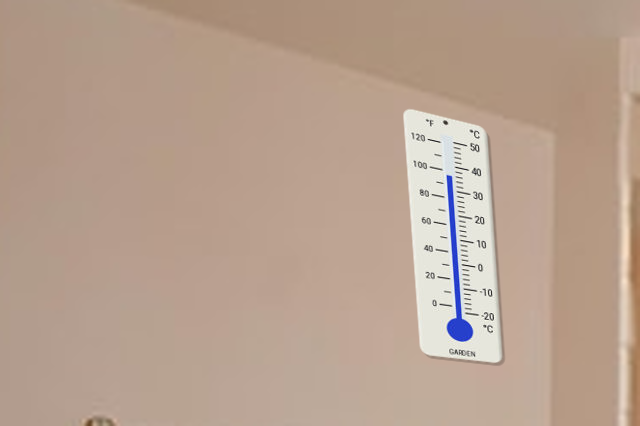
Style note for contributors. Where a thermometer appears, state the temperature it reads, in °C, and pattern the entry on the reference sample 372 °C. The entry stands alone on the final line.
36 °C
